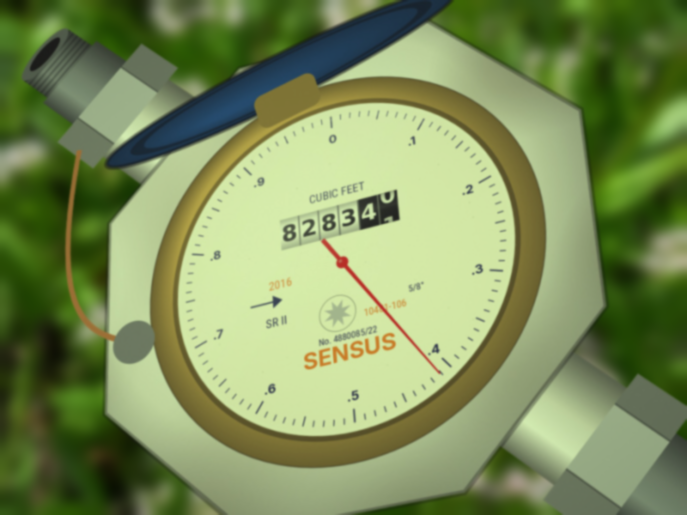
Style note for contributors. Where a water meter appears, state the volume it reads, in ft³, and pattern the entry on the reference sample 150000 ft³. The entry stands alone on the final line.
828340.41 ft³
